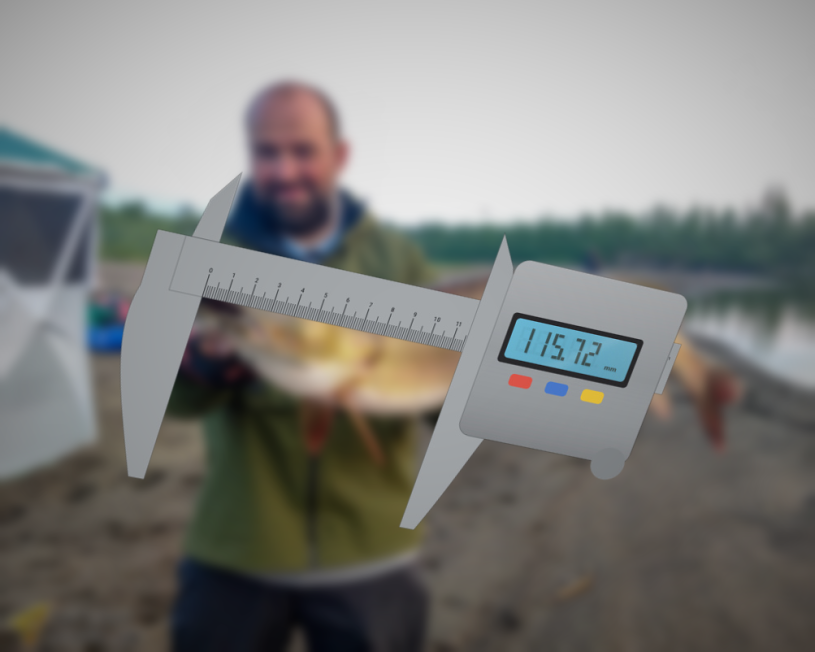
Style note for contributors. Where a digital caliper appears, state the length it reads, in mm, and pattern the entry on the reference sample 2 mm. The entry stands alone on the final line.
115.72 mm
